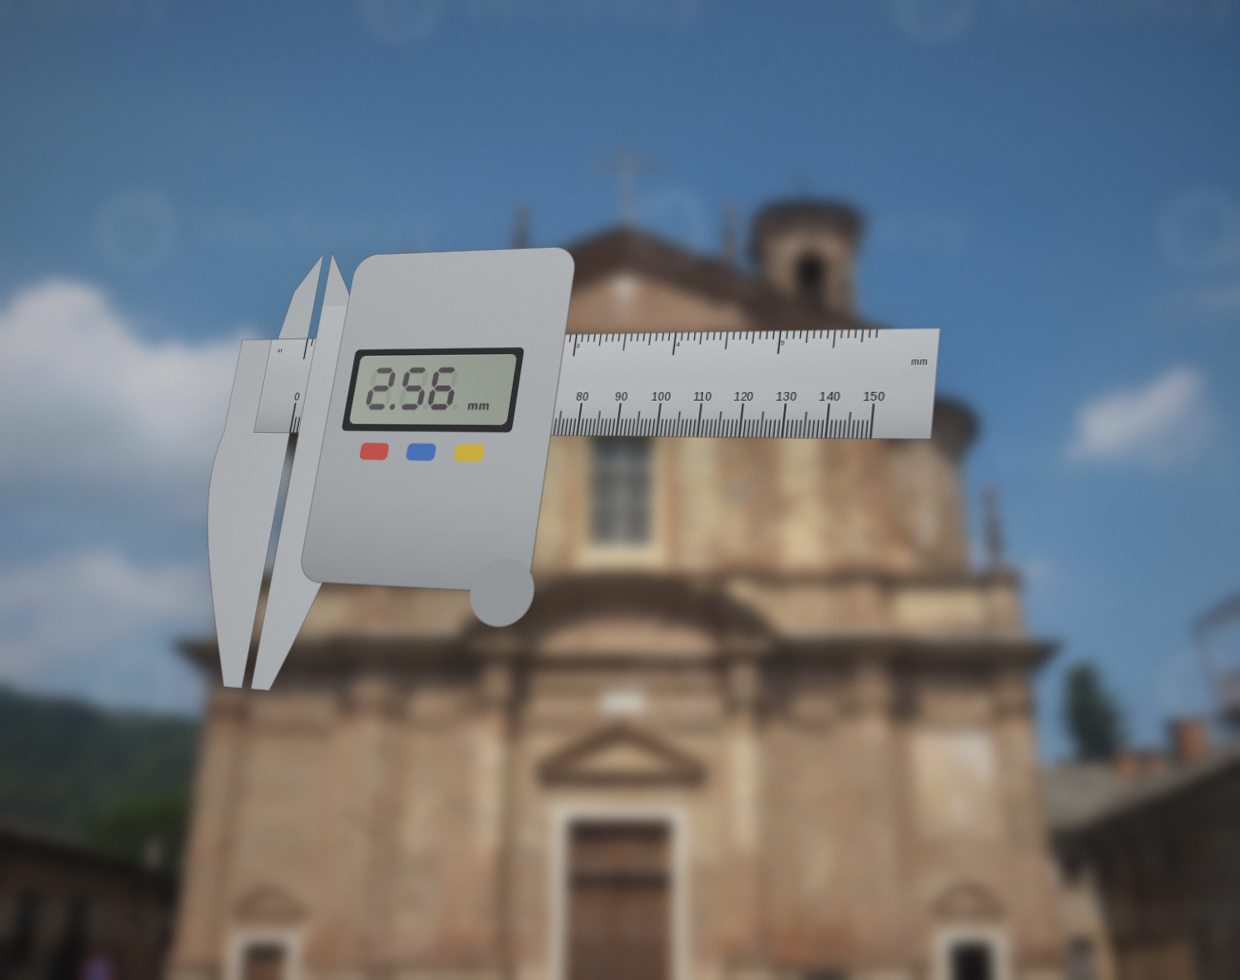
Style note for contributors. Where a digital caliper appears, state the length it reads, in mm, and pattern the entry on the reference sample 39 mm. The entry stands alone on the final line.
2.56 mm
